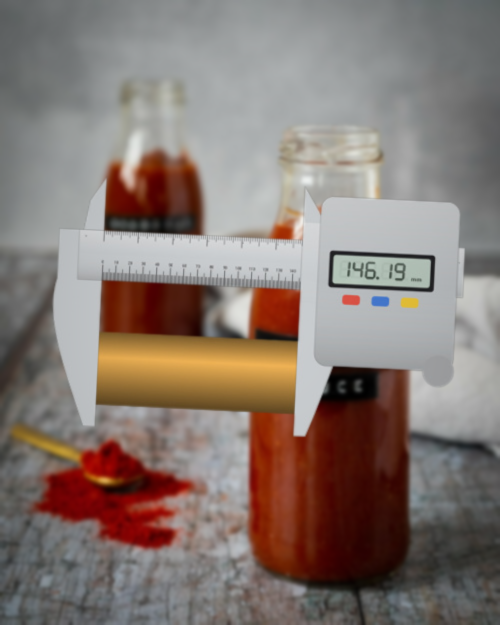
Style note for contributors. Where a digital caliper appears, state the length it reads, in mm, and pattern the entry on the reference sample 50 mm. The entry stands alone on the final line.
146.19 mm
